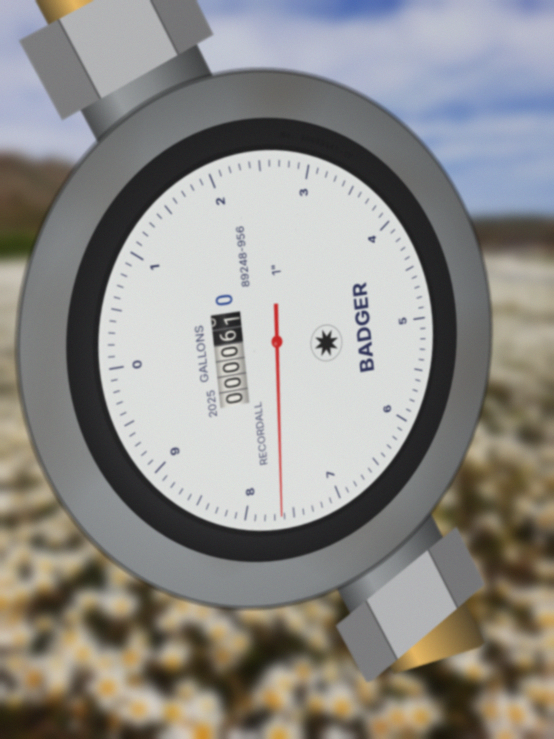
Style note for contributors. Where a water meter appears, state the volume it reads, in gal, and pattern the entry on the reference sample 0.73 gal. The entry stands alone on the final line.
607.6 gal
